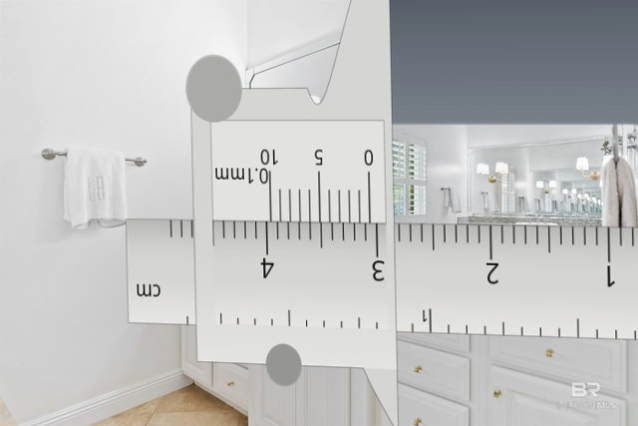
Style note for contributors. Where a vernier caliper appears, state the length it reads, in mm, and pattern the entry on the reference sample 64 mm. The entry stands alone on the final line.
30.6 mm
